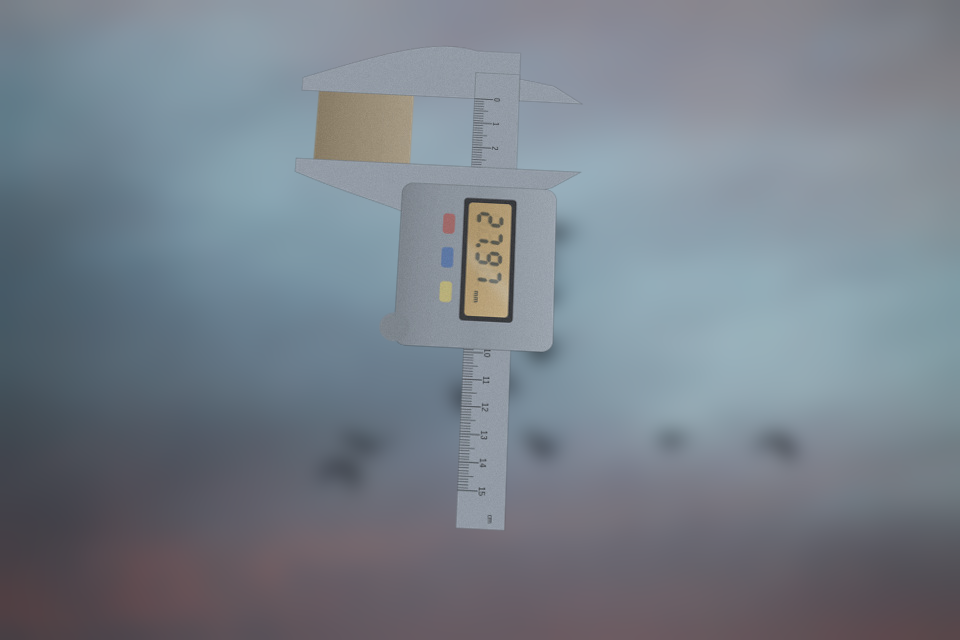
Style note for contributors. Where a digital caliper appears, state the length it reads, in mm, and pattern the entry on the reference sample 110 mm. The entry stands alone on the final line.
27.97 mm
